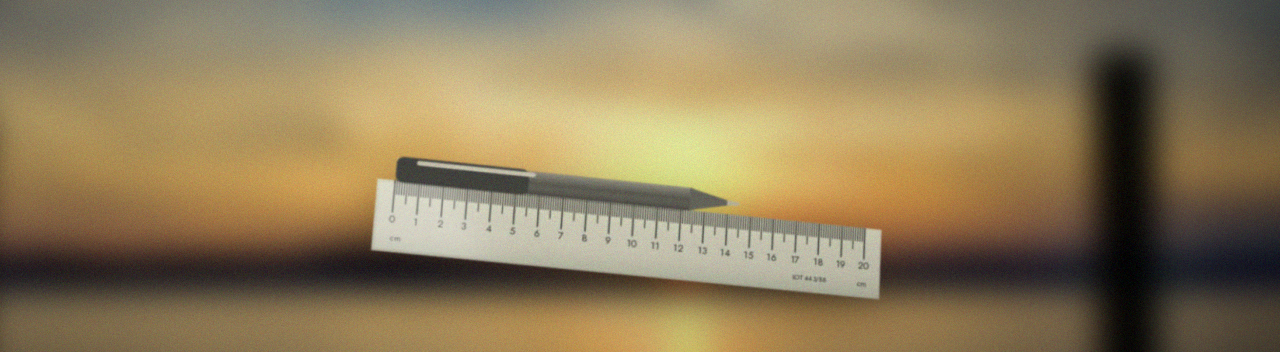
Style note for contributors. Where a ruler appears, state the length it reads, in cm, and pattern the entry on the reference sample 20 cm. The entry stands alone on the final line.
14.5 cm
